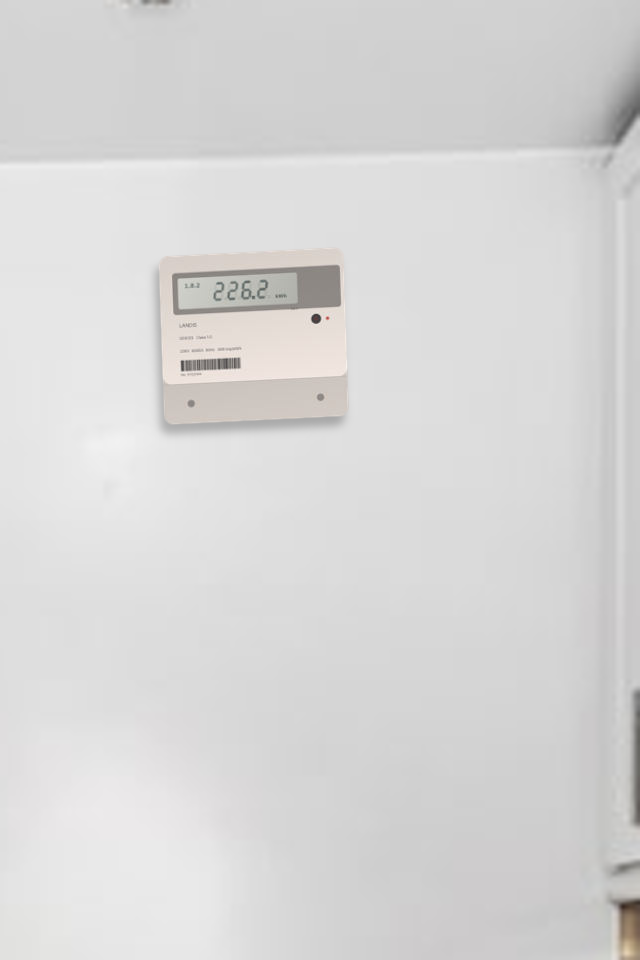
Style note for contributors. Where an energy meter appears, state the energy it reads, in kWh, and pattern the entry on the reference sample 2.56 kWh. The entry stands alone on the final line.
226.2 kWh
